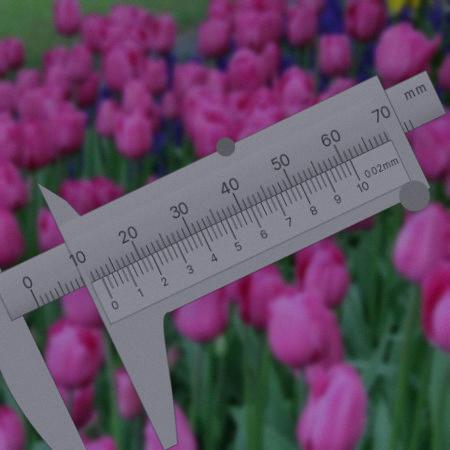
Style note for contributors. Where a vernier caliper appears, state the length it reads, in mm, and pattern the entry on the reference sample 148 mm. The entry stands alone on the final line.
12.4 mm
